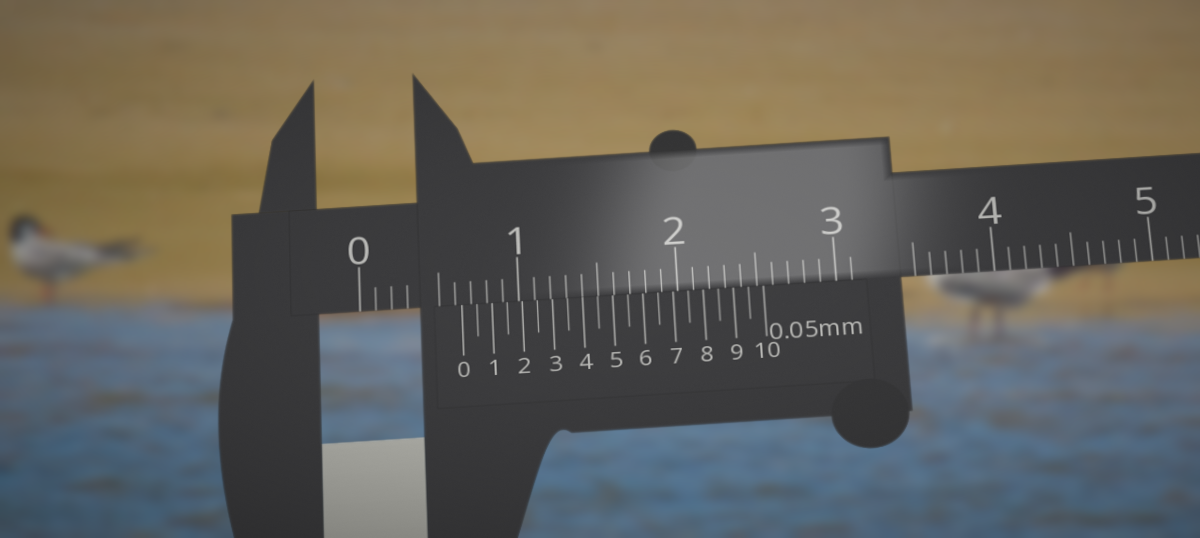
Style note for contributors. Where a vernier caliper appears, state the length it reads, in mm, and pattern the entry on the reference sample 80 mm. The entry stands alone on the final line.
6.4 mm
